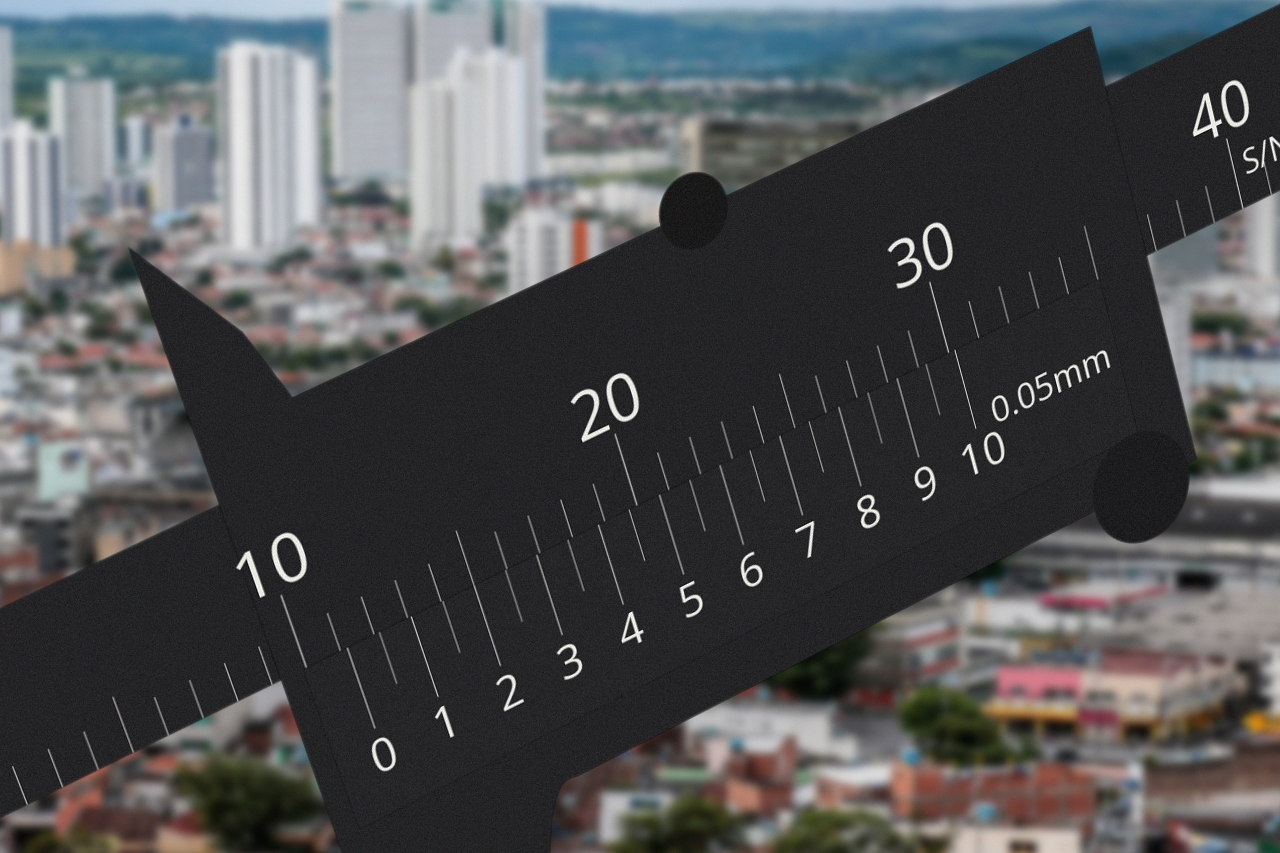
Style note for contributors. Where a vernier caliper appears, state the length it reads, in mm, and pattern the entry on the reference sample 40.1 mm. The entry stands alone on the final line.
11.20 mm
